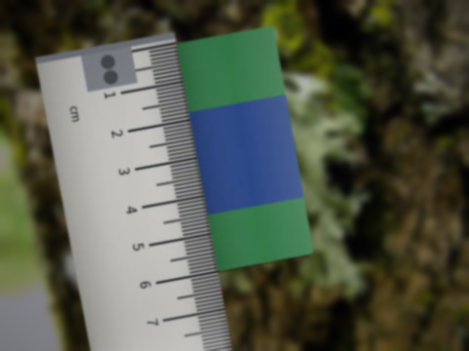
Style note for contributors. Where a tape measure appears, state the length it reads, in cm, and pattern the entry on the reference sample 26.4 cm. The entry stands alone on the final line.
6 cm
